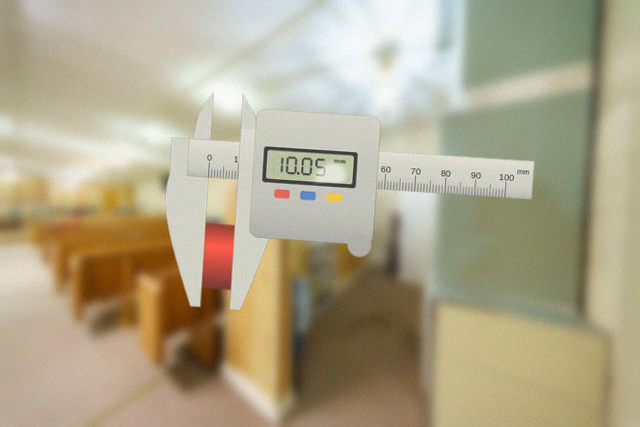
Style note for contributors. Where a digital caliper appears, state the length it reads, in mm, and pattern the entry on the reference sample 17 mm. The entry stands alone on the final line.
10.05 mm
